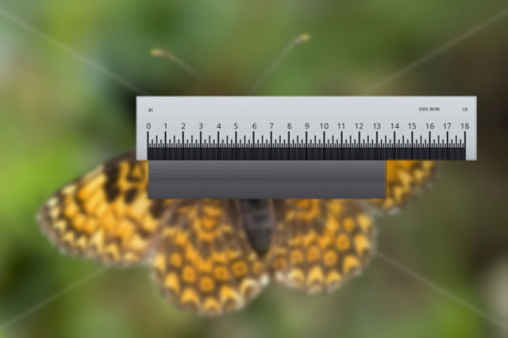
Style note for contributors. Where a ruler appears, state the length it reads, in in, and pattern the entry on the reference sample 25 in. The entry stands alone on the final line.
13.5 in
